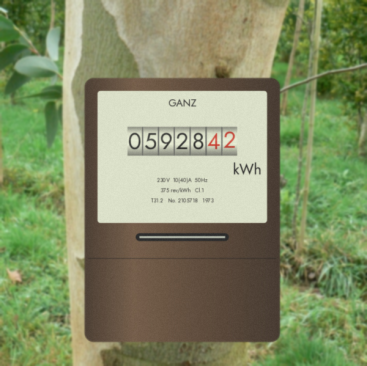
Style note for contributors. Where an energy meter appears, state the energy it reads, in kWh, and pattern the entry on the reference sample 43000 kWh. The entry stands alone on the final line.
5928.42 kWh
